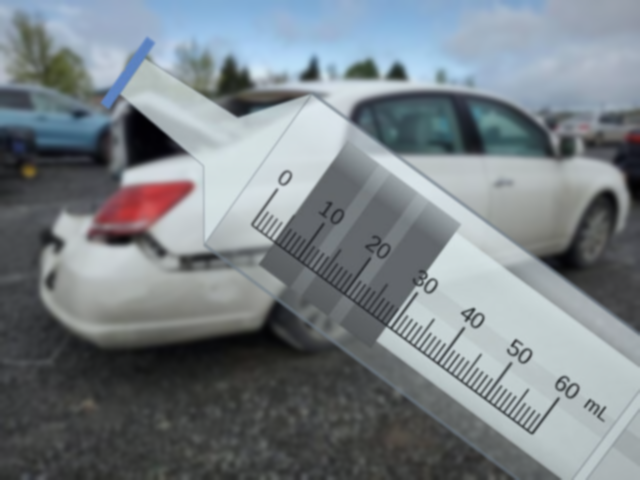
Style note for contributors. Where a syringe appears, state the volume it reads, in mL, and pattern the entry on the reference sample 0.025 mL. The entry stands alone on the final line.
5 mL
